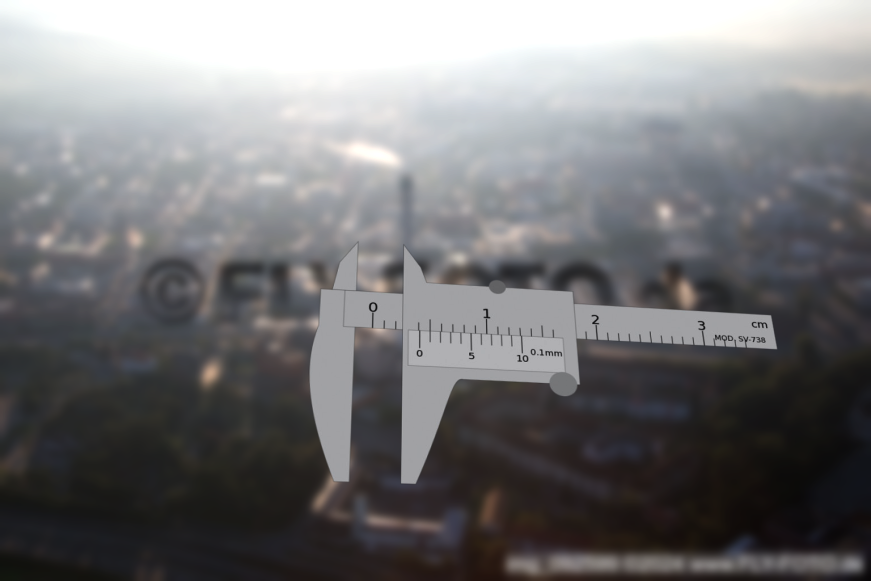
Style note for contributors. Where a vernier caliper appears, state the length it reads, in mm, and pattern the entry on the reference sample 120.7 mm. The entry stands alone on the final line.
4.1 mm
